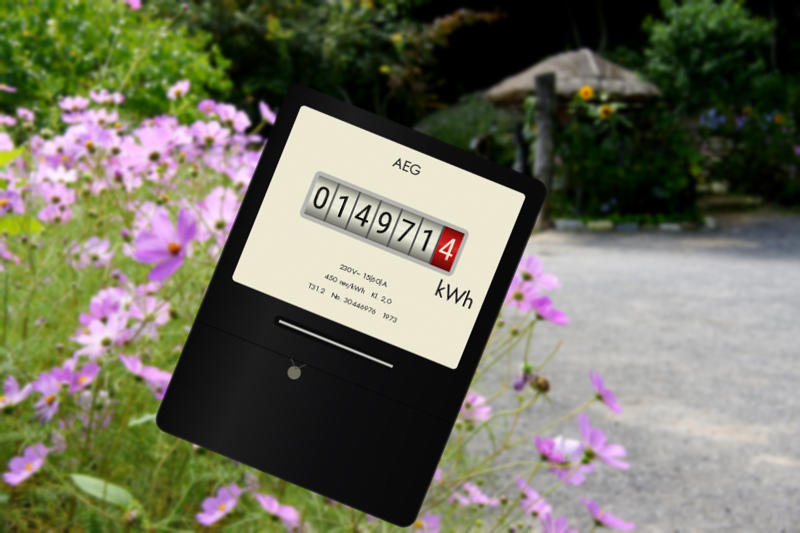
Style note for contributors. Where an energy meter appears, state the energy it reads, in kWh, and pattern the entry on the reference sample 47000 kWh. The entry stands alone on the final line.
14971.4 kWh
